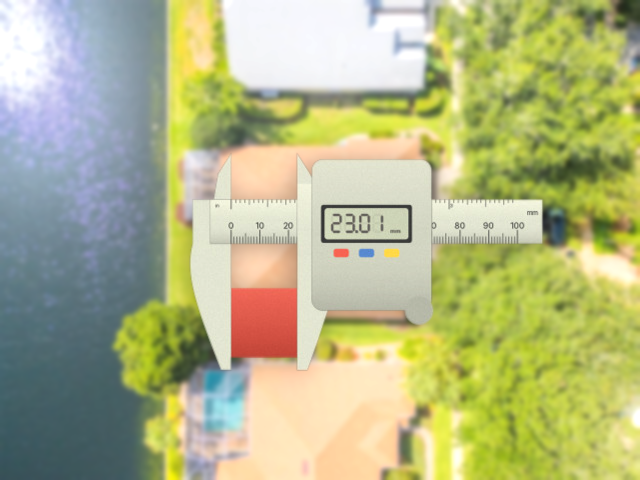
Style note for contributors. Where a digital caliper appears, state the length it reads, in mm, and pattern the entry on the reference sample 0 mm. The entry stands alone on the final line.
23.01 mm
